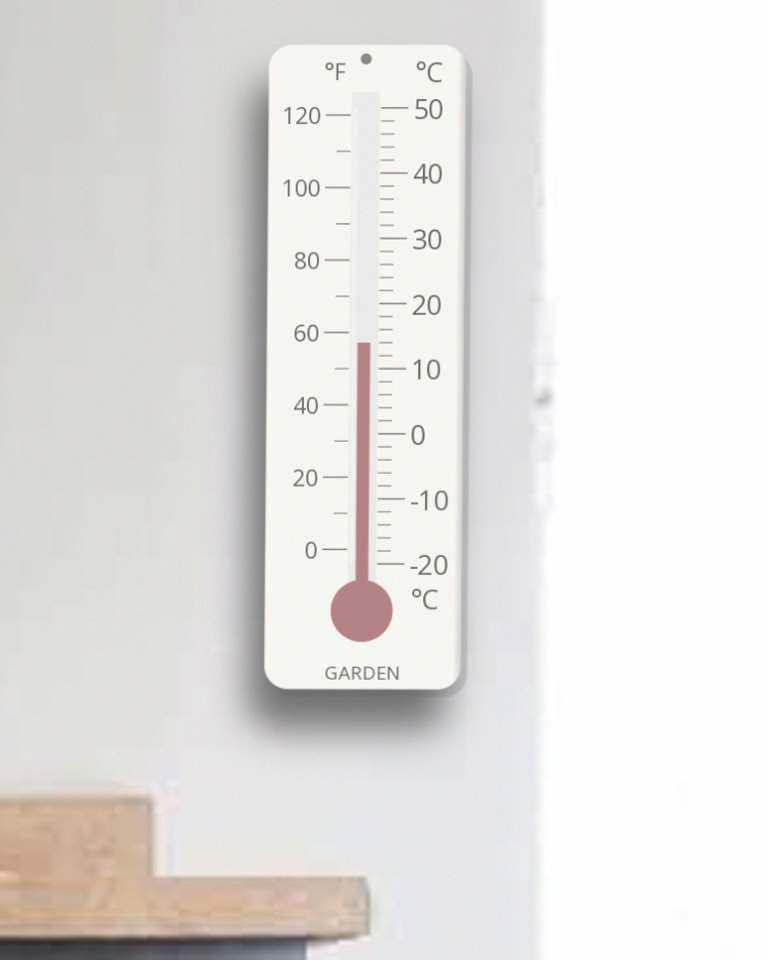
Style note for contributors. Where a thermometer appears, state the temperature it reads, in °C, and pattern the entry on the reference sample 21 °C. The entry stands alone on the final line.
14 °C
